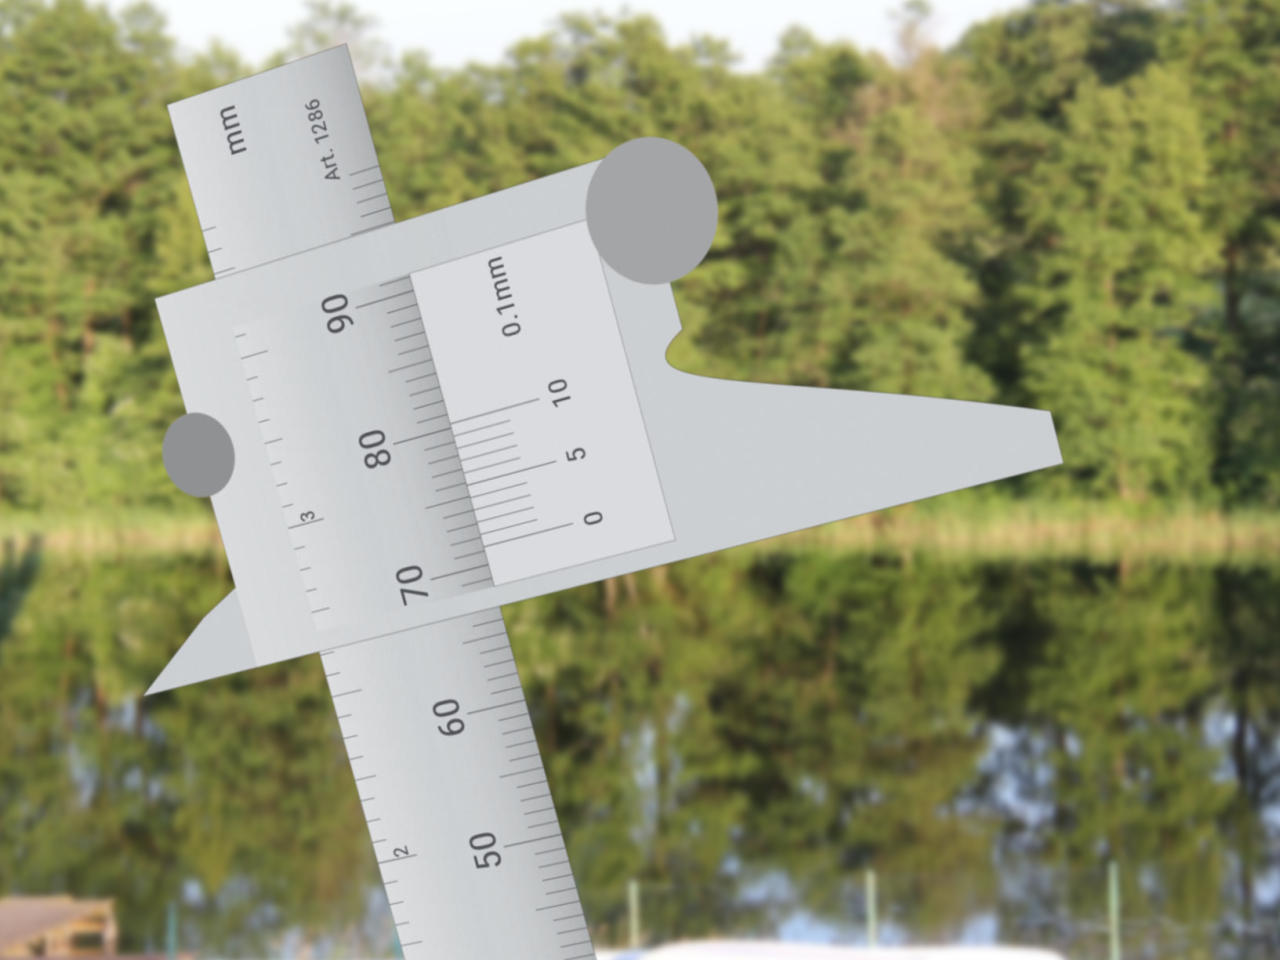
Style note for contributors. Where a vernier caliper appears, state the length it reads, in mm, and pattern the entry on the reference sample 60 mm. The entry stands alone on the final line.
71.3 mm
